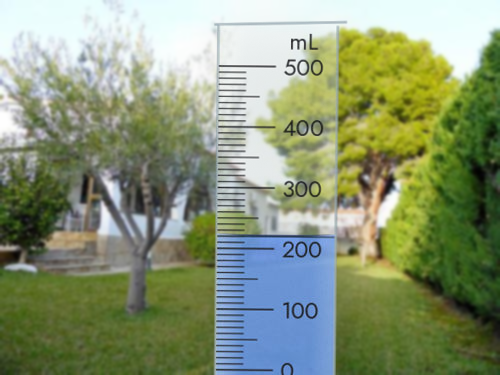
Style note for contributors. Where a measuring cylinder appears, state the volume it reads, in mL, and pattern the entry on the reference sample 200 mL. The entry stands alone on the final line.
220 mL
